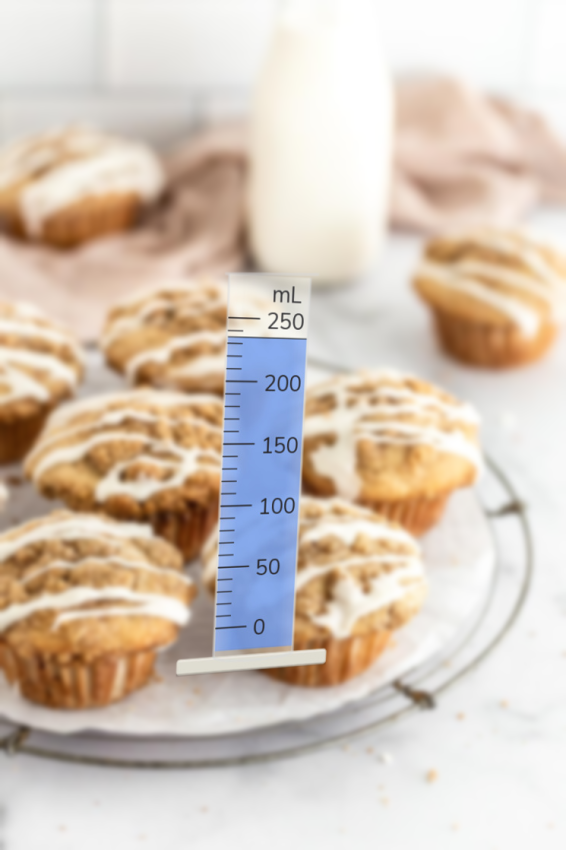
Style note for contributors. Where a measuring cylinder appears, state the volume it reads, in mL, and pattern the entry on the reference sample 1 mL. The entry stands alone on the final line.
235 mL
